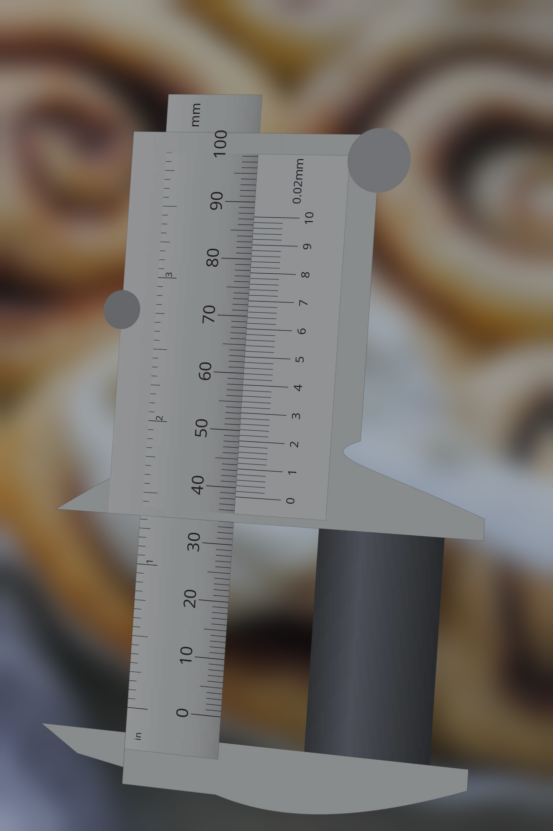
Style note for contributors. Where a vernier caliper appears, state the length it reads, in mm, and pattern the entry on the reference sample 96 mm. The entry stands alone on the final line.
38.4 mm
